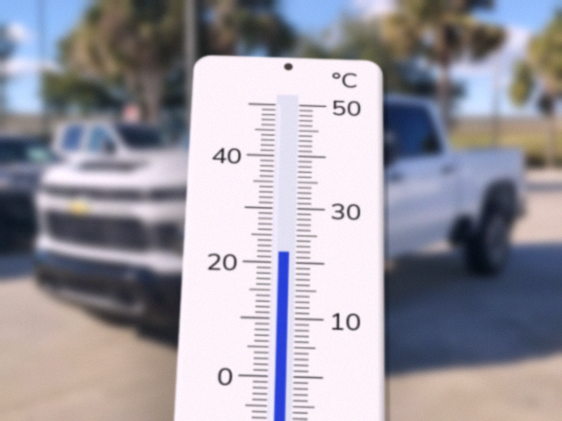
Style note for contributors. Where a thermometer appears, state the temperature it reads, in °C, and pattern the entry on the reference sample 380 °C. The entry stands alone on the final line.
22 °C
